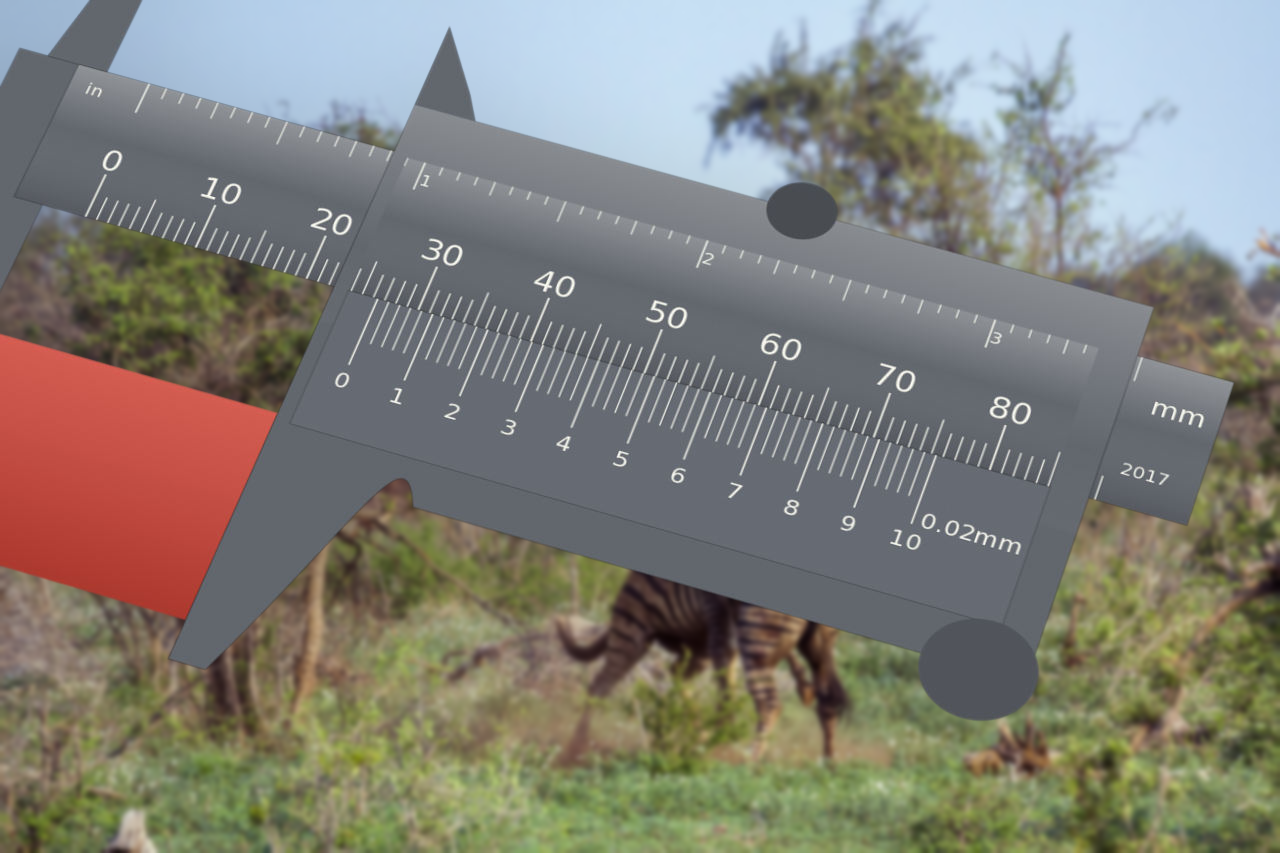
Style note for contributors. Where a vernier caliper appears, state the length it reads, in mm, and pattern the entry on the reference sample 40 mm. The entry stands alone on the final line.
26.4 mm
